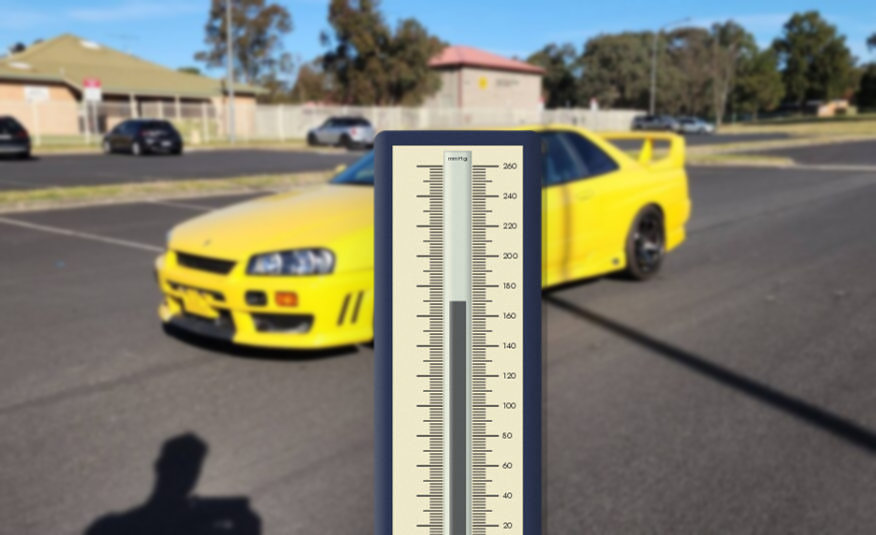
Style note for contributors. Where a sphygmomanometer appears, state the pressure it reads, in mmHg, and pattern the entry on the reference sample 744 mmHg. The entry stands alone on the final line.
170 mmHg
